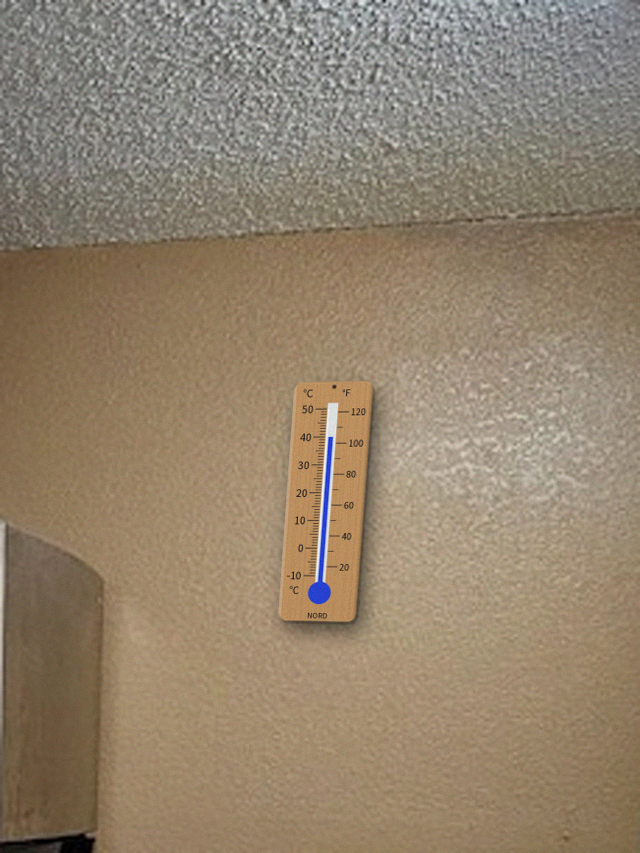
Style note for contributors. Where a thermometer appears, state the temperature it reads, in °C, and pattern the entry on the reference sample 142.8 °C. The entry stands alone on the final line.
40 °C
